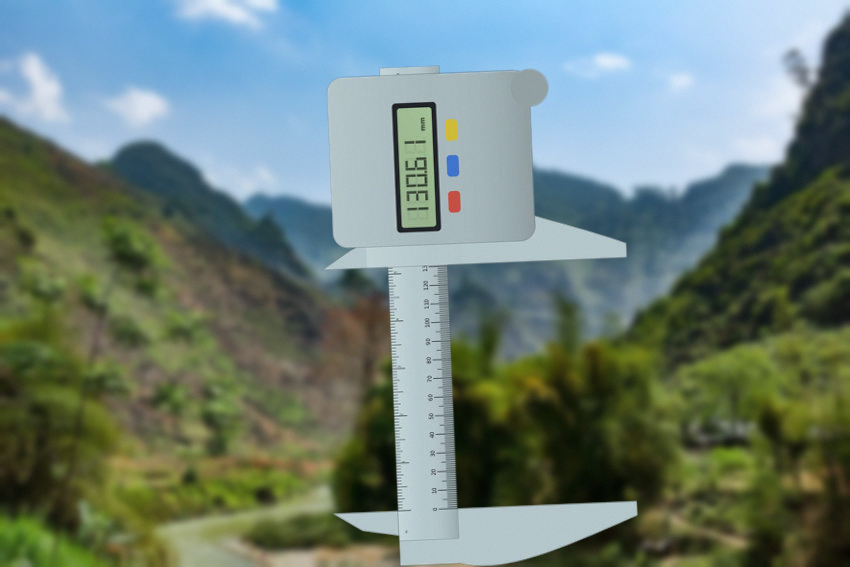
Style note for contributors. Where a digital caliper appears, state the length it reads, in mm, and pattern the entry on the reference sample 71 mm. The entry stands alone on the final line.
130.61 mm
